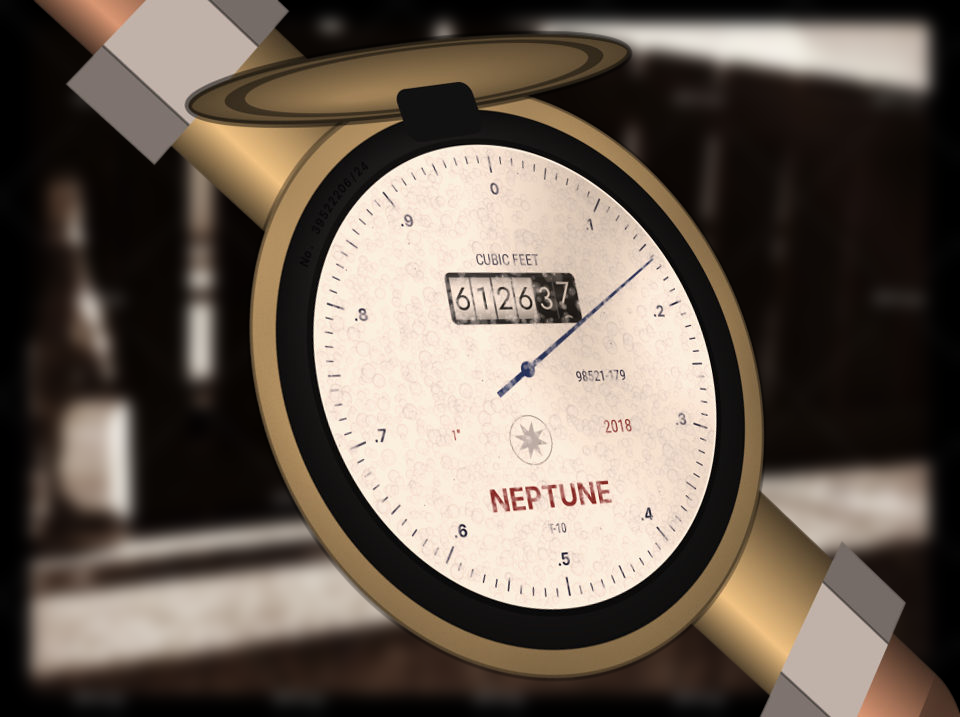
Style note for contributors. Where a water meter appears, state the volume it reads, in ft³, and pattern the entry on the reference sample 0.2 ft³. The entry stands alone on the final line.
612637.16 ft³
